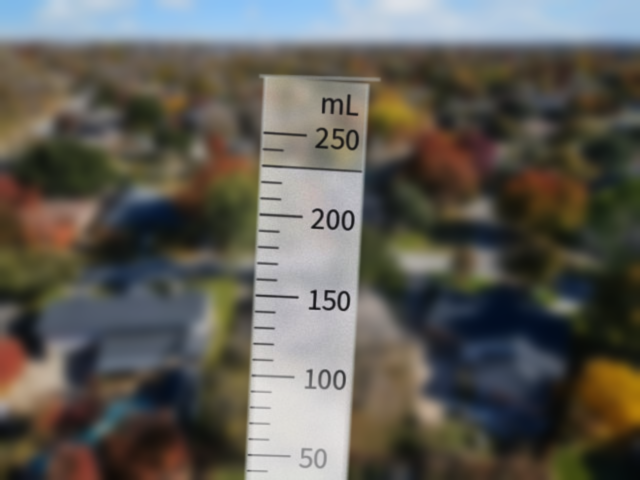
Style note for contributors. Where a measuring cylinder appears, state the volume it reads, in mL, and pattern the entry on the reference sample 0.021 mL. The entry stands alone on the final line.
230 mL
